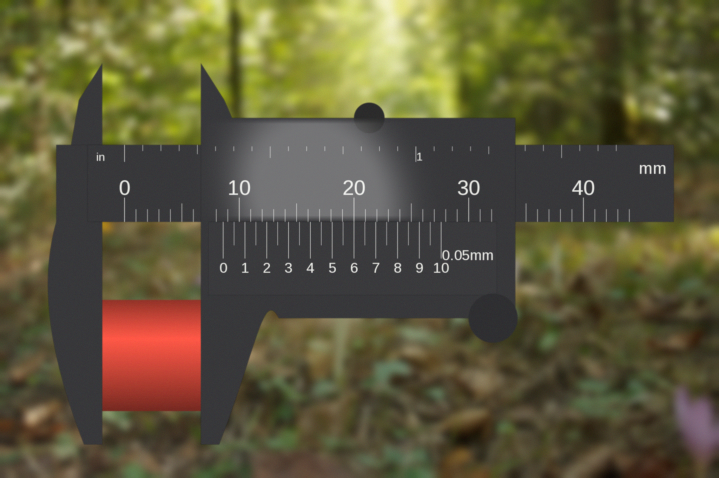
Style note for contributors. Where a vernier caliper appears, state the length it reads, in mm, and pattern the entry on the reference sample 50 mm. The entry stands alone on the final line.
8.6 mm
